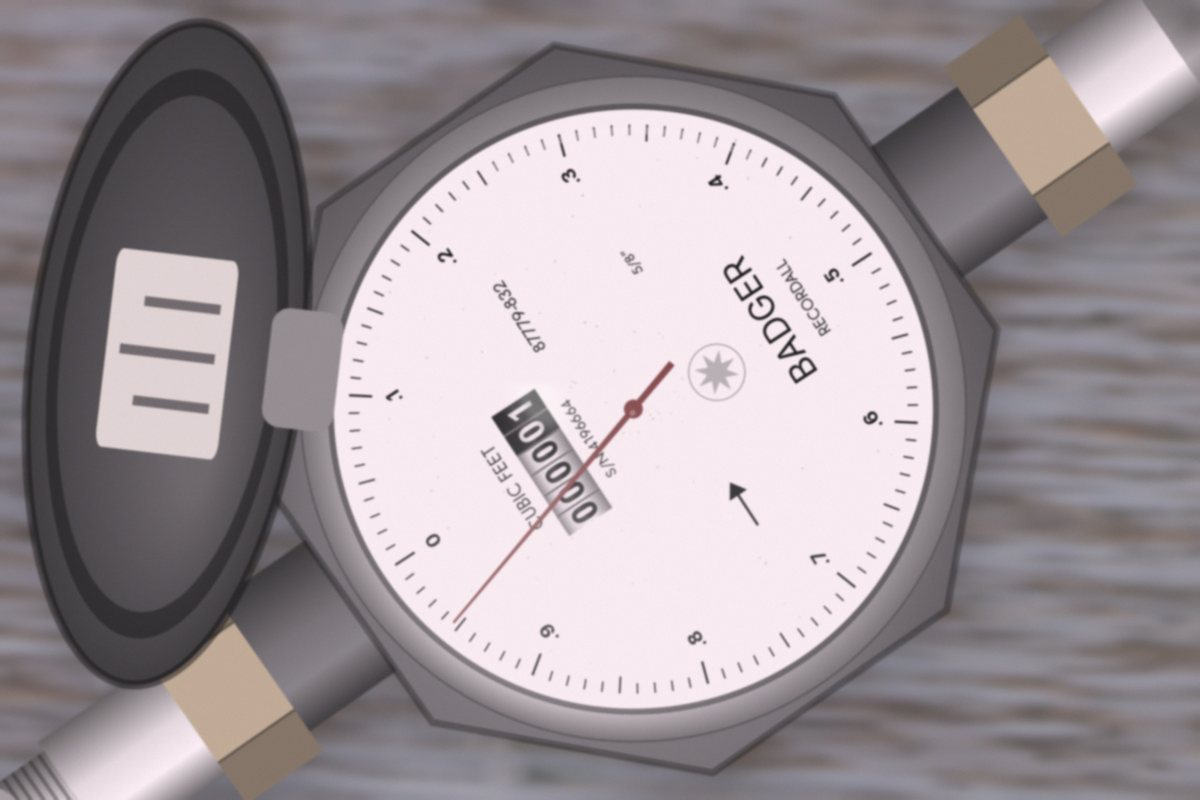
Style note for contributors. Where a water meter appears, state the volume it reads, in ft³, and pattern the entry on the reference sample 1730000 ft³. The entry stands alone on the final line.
0.95 ft³
